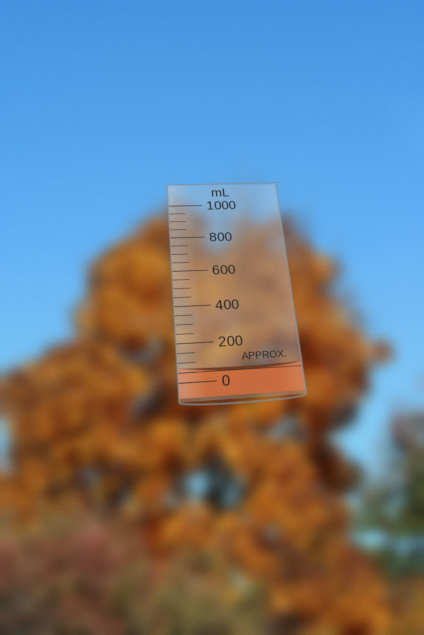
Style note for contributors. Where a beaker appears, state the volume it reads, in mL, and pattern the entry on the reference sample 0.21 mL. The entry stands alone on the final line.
50 mL
